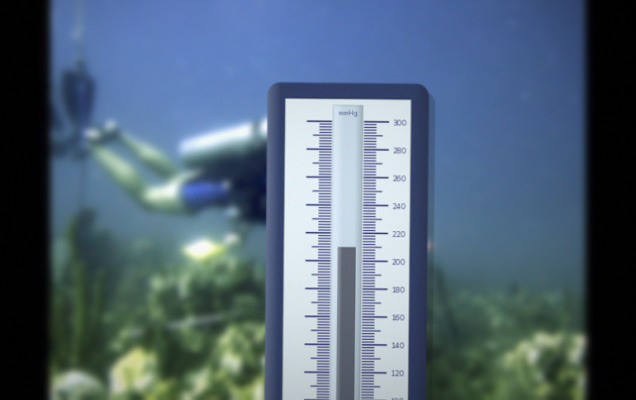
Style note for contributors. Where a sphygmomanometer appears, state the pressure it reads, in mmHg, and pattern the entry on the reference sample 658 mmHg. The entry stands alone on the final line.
210 mmHg
